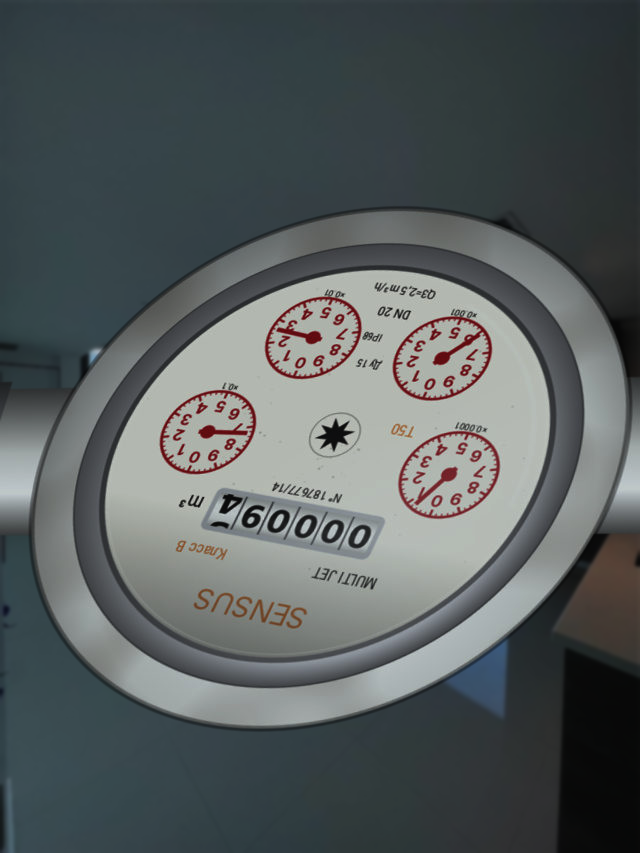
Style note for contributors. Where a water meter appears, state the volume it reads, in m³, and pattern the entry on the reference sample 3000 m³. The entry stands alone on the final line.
93.7260 m³
